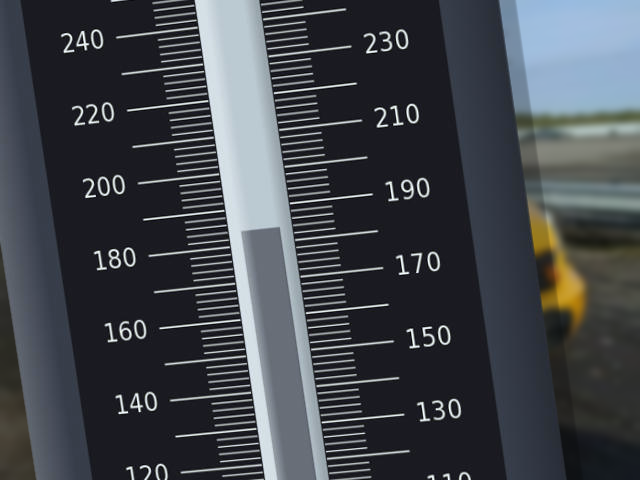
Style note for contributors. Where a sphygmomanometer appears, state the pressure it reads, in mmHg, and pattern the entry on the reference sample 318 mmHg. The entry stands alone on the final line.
184 mmHg
